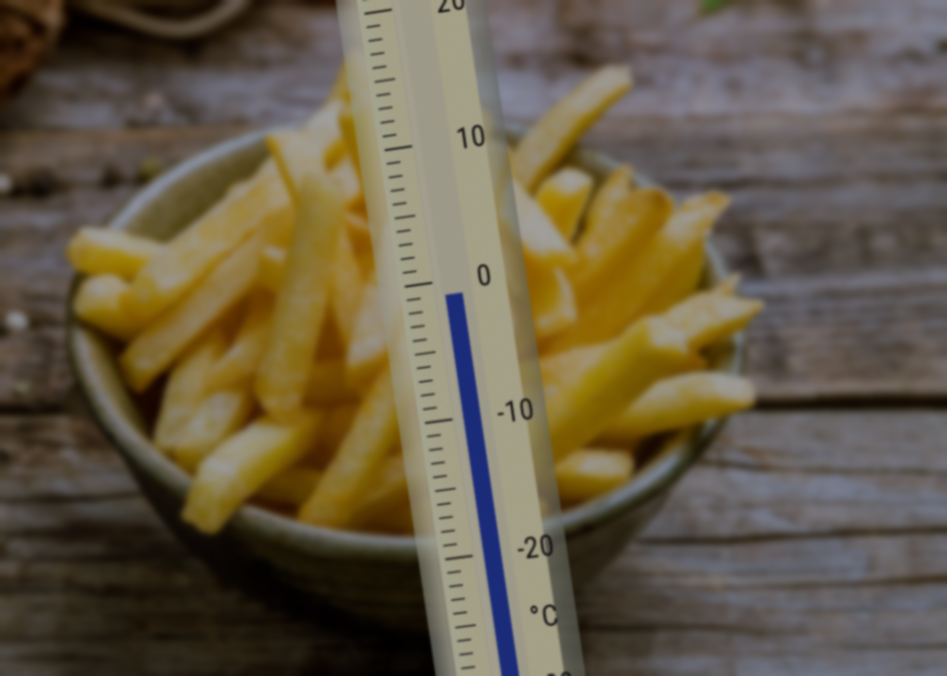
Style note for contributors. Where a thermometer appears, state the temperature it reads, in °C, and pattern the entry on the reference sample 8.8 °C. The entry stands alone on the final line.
-1 °C
